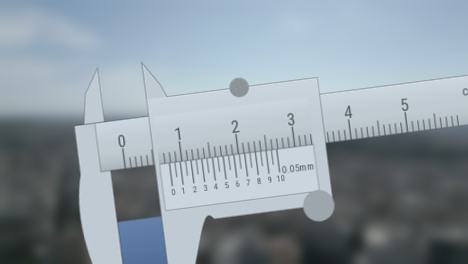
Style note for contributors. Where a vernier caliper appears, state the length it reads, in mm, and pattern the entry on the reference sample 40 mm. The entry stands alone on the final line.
7.8 mm
